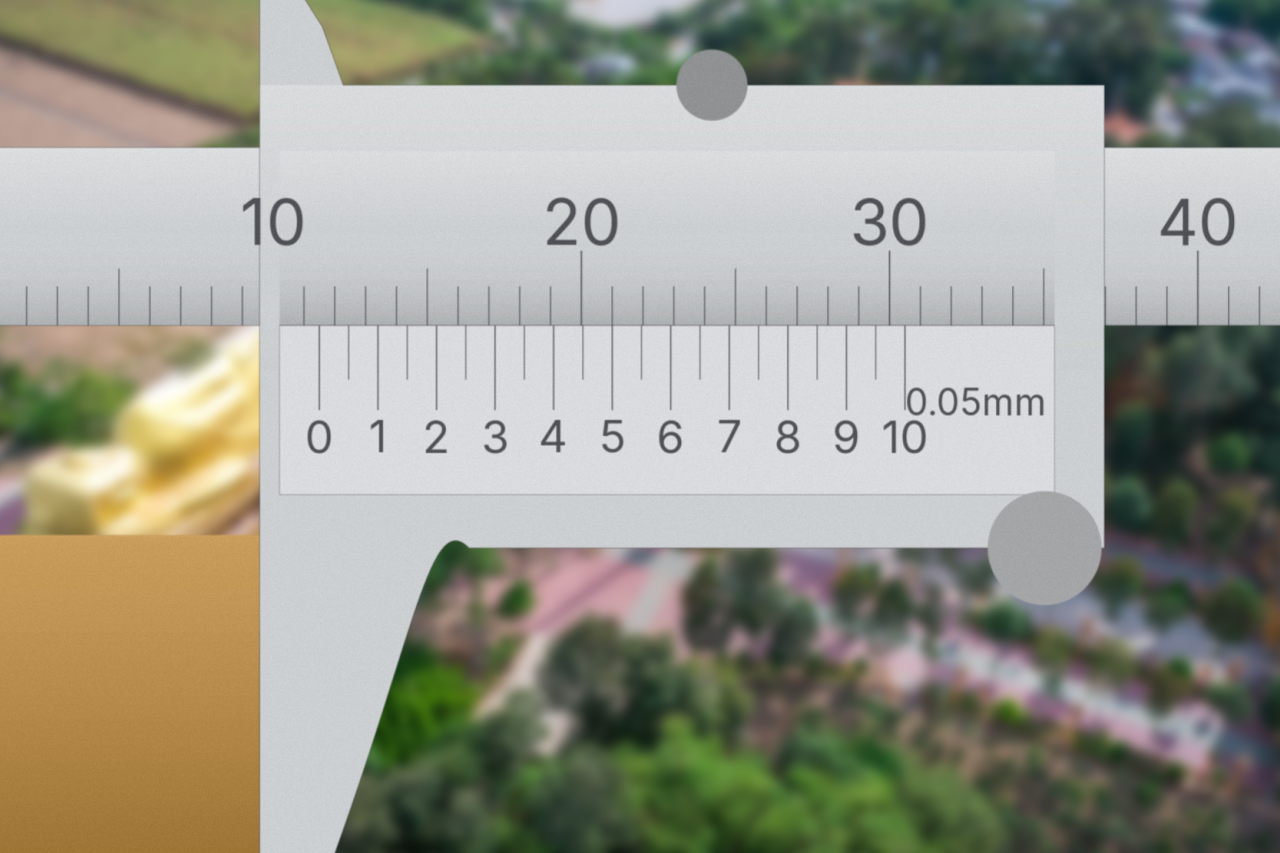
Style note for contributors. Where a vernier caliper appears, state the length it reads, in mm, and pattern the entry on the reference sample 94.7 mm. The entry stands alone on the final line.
11.50 mm
